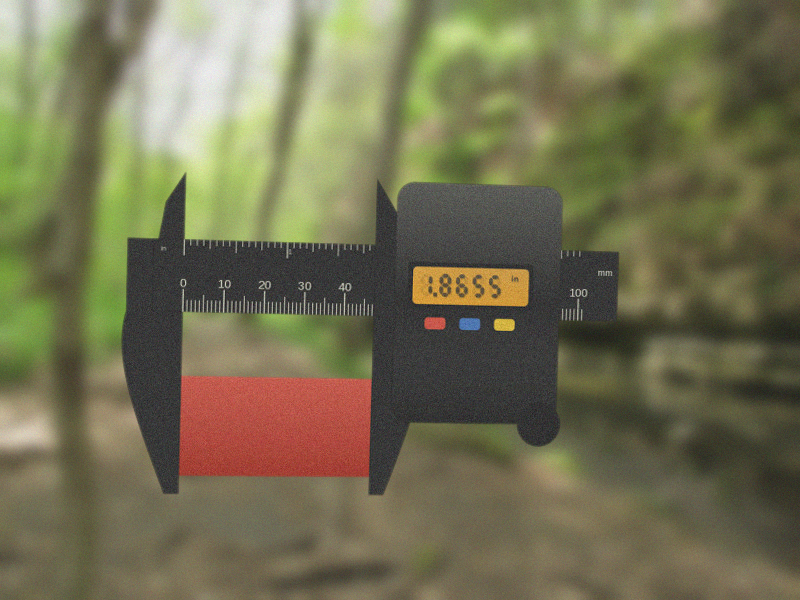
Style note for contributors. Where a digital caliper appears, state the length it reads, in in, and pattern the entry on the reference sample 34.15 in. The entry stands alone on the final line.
1.8655 in
